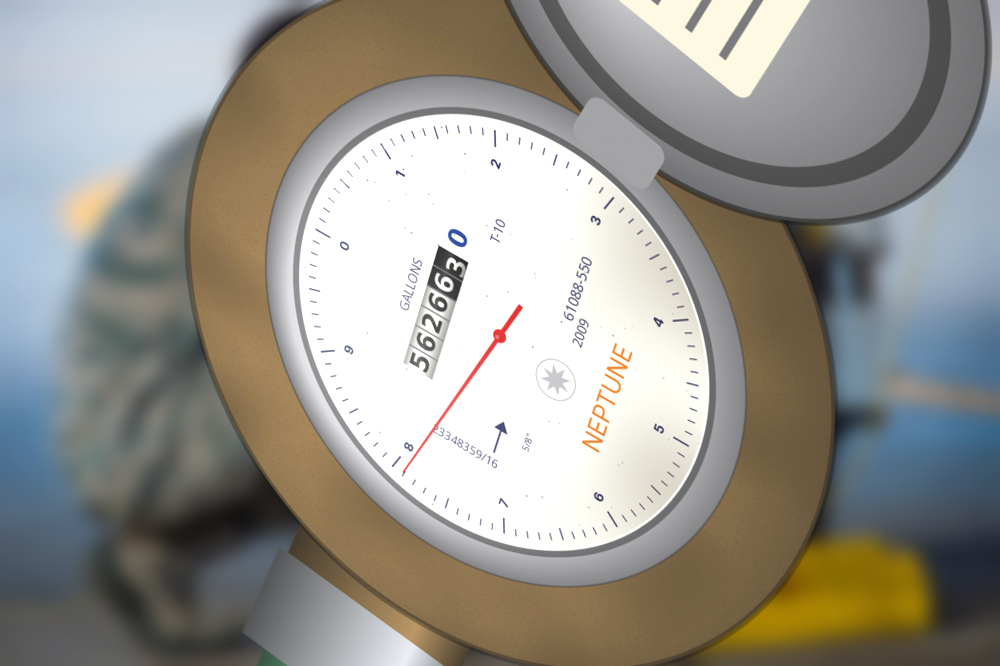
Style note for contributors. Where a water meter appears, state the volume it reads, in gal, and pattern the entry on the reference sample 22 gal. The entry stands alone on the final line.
5626627.9 gal
